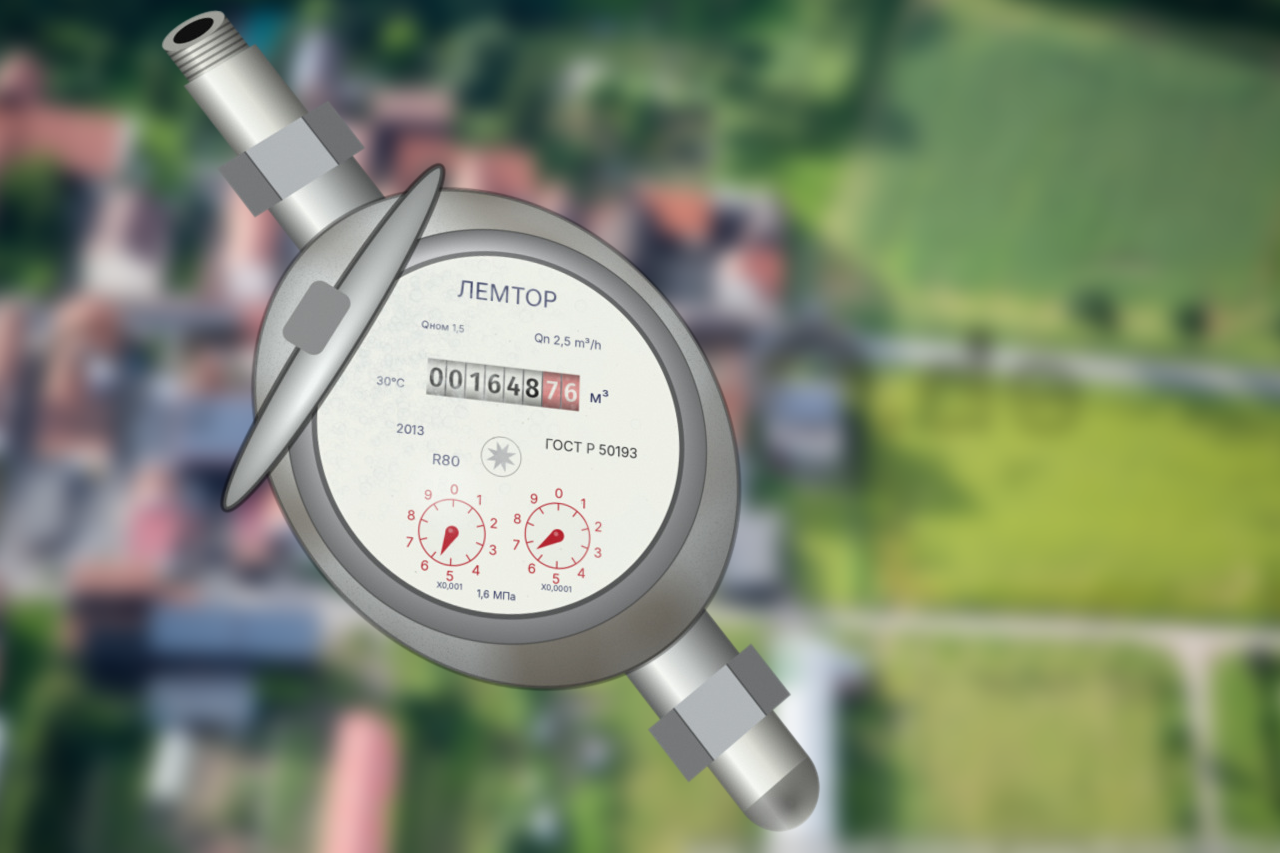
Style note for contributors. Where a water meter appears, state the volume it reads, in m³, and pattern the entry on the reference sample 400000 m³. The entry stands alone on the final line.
1648.7656 m³
